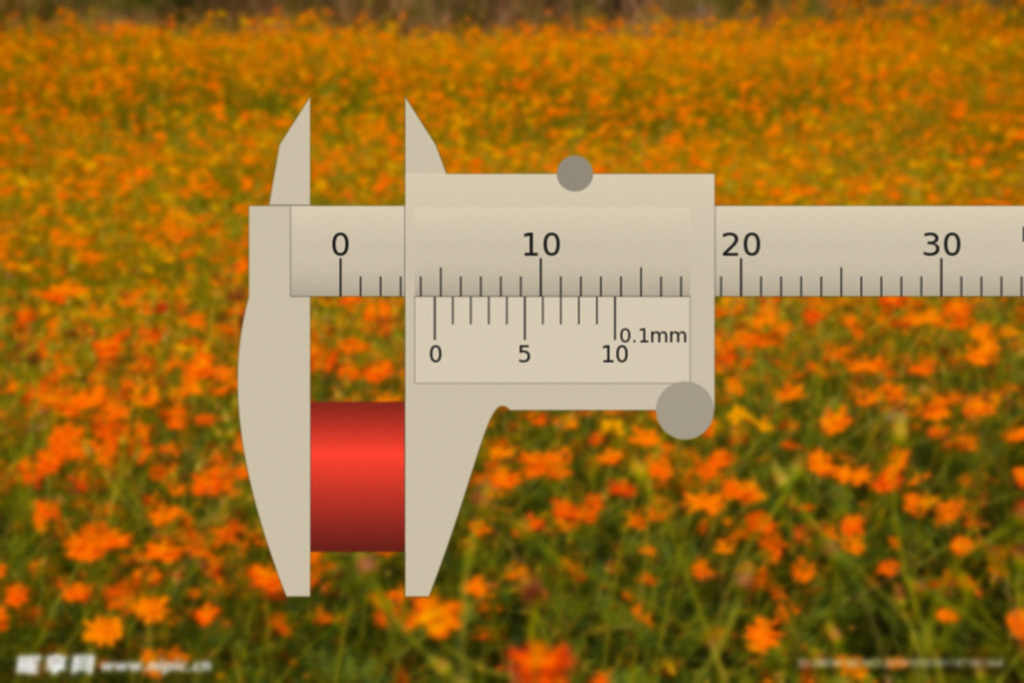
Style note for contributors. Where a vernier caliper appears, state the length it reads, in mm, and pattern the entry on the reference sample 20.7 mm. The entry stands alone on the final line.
4.7 mm
